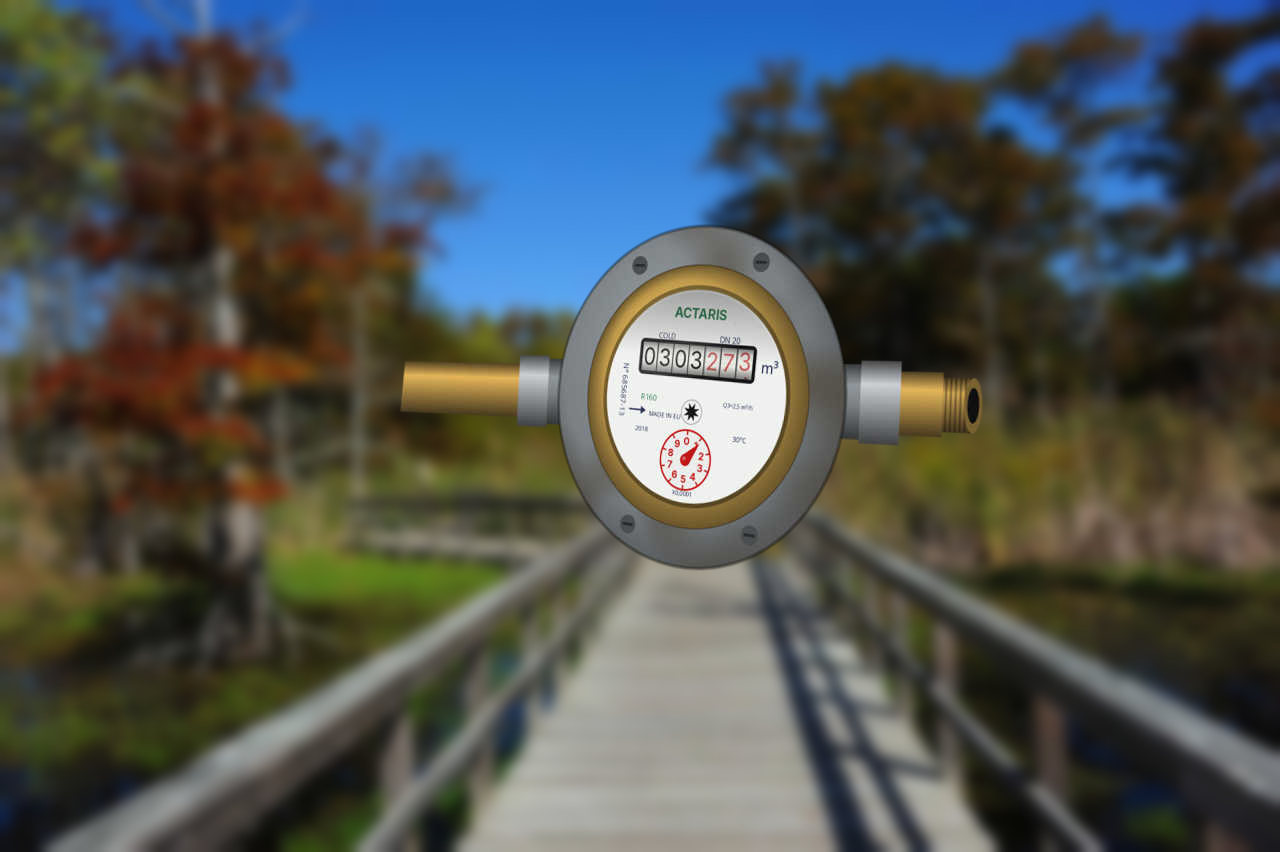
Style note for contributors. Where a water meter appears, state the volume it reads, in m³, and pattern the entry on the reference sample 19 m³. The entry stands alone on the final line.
303.2731 m³
